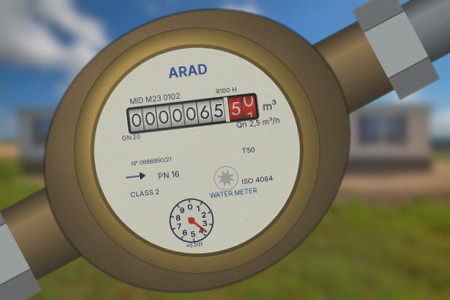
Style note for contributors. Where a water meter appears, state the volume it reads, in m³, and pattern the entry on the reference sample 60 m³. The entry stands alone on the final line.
65.503 m³
